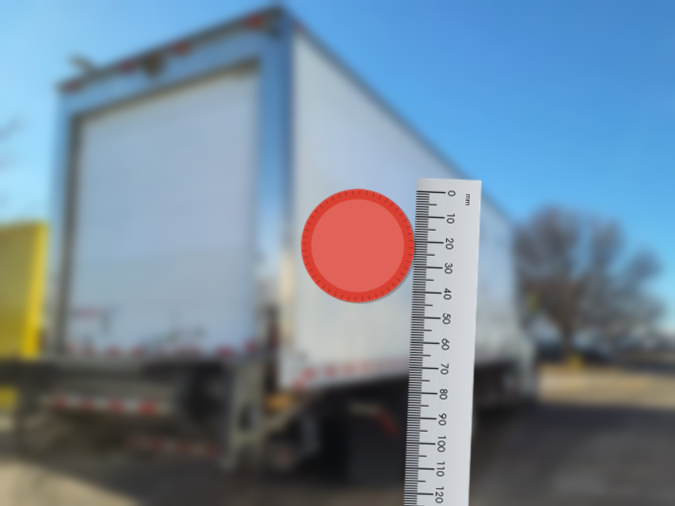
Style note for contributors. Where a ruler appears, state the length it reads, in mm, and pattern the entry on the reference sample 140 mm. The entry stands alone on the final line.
45 mm
